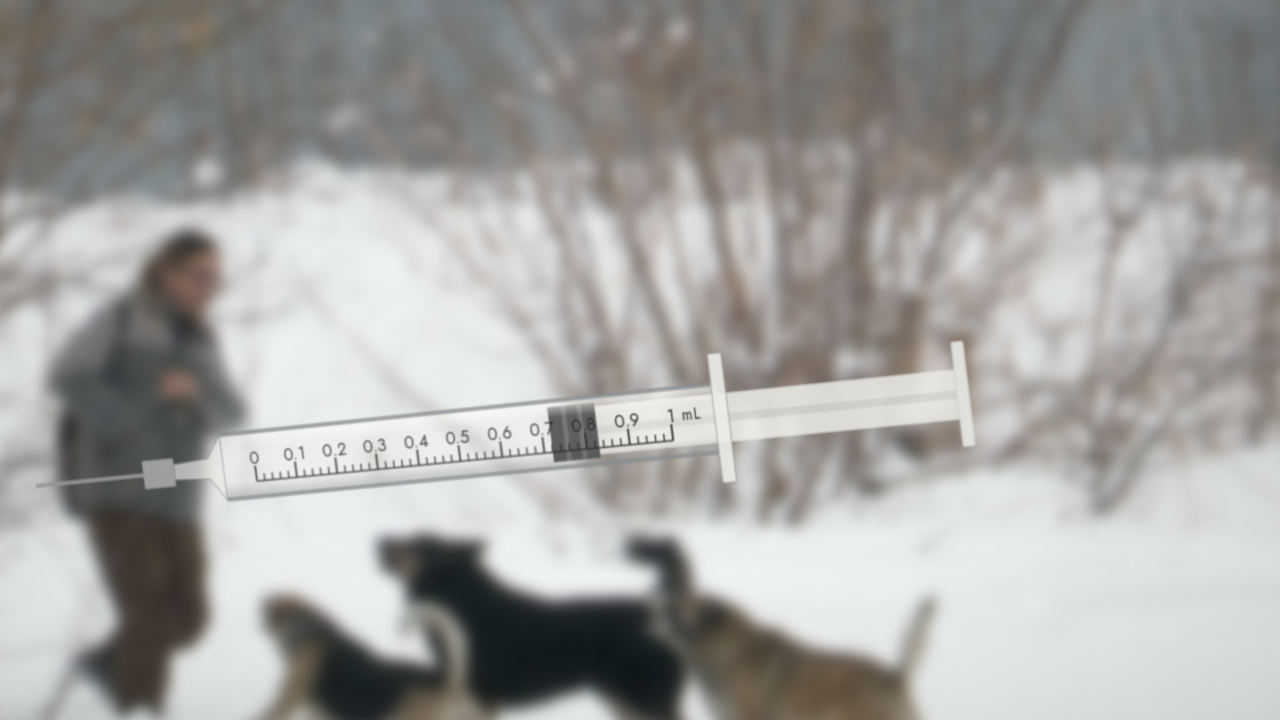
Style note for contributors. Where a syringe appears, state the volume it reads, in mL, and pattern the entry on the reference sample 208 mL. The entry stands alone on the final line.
0.72 mL
